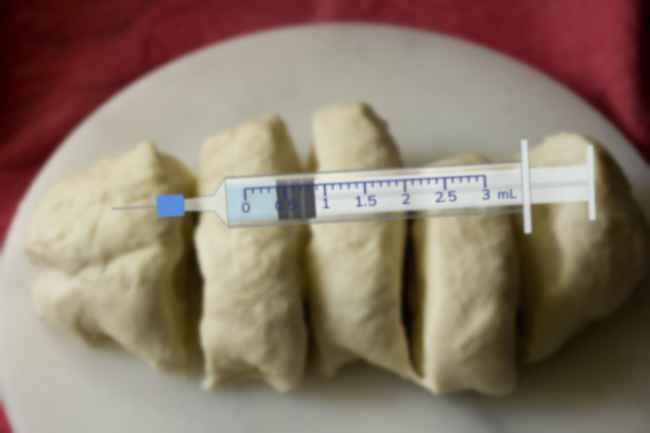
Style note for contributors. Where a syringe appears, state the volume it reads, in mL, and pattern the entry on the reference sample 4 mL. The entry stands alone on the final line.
0.4 mL
